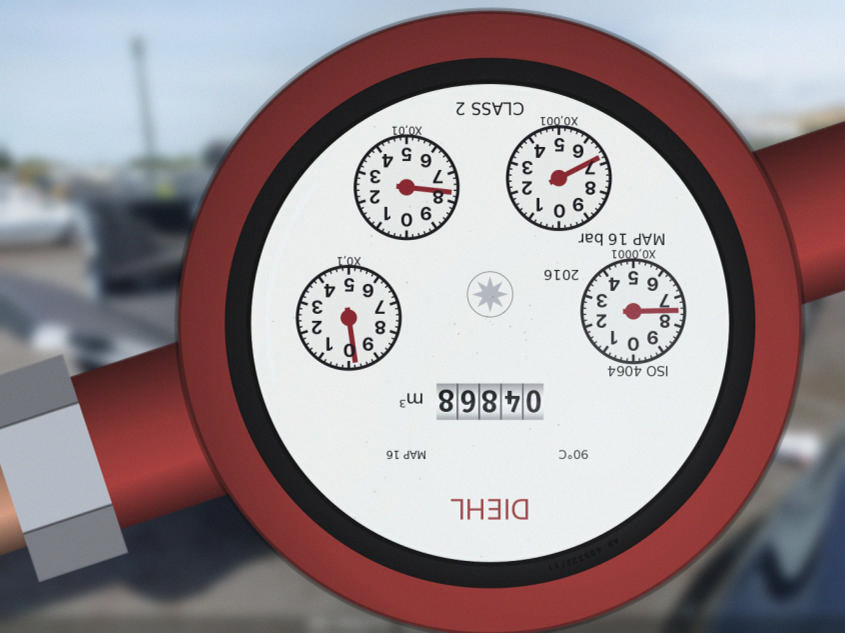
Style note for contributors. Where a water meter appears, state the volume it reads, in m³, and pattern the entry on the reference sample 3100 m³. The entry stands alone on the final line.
4867.9767 m³
